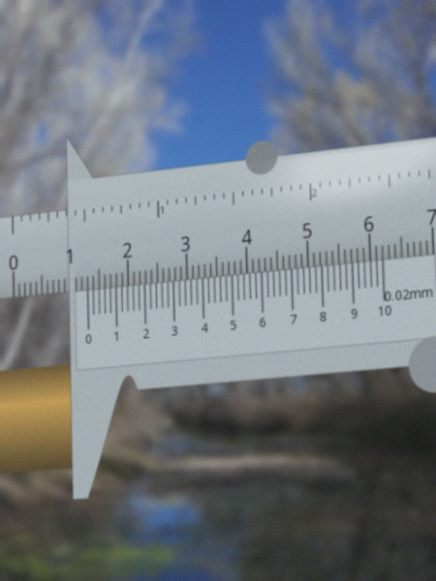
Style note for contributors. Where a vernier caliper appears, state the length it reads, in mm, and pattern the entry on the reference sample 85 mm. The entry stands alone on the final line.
13.0 mm
